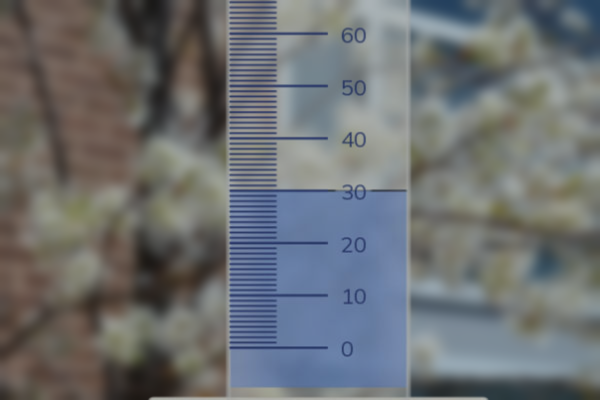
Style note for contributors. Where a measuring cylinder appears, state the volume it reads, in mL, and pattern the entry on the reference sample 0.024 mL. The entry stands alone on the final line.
30 mL
